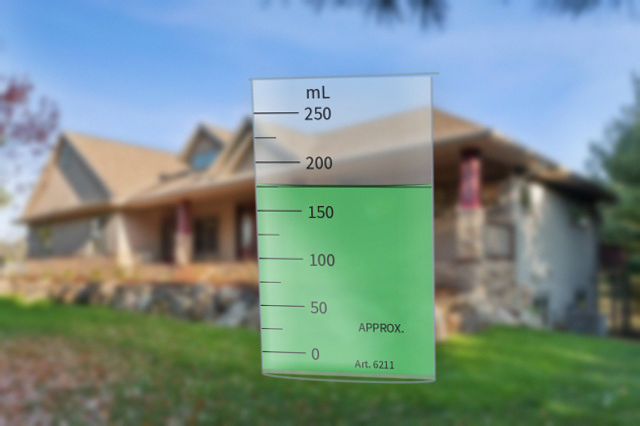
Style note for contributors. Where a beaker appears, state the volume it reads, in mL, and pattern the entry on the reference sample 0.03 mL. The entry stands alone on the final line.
175 mL
